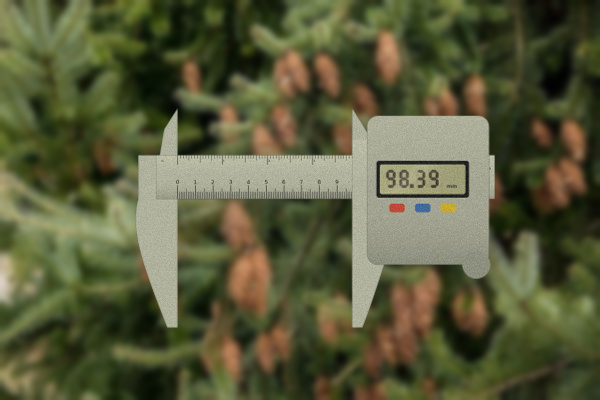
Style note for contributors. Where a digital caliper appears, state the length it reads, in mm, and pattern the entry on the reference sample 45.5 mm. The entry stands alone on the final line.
98.39 mm
